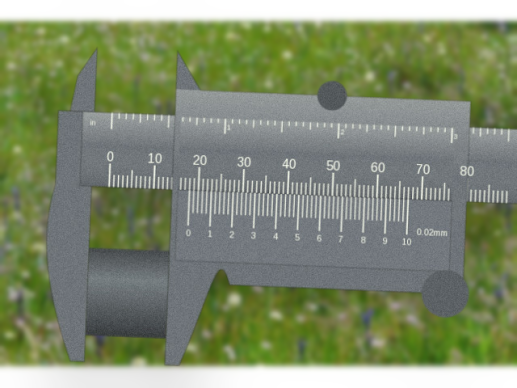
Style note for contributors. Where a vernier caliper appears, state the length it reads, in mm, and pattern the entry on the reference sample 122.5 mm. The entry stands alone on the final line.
18.0 mm
